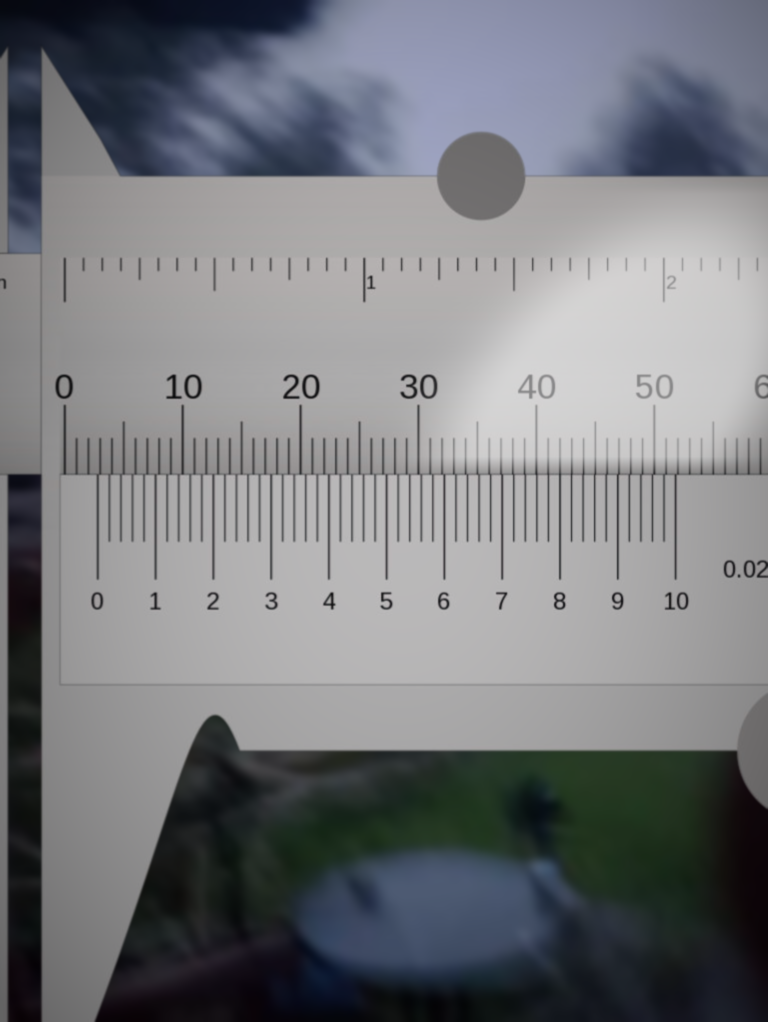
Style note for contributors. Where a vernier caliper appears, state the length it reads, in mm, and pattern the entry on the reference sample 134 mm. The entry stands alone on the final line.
2.8 mm
